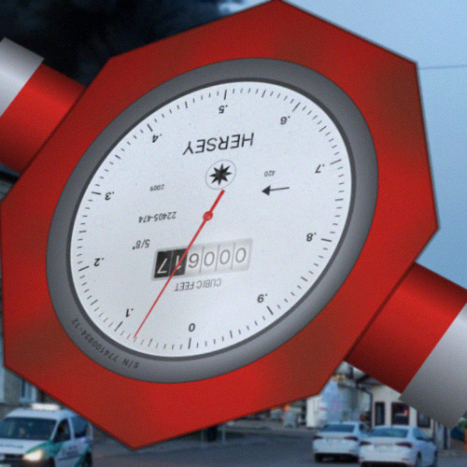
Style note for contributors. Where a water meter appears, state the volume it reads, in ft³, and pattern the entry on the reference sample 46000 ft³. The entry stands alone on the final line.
617.07 ft³
